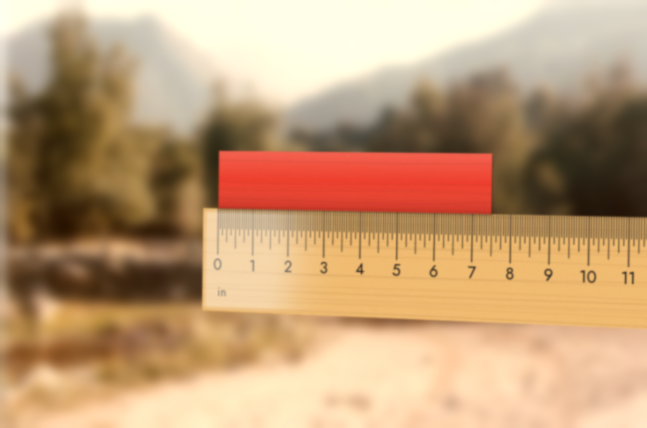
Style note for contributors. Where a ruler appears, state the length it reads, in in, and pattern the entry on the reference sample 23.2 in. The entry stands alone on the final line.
7.5 in
